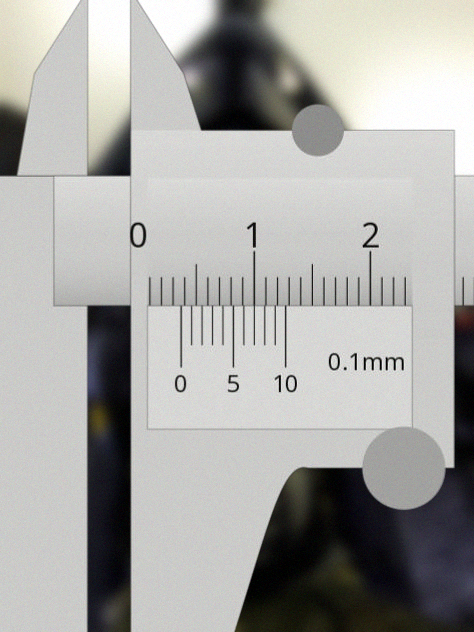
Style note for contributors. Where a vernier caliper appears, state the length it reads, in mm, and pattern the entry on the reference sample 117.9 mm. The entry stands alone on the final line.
3.7 mm
